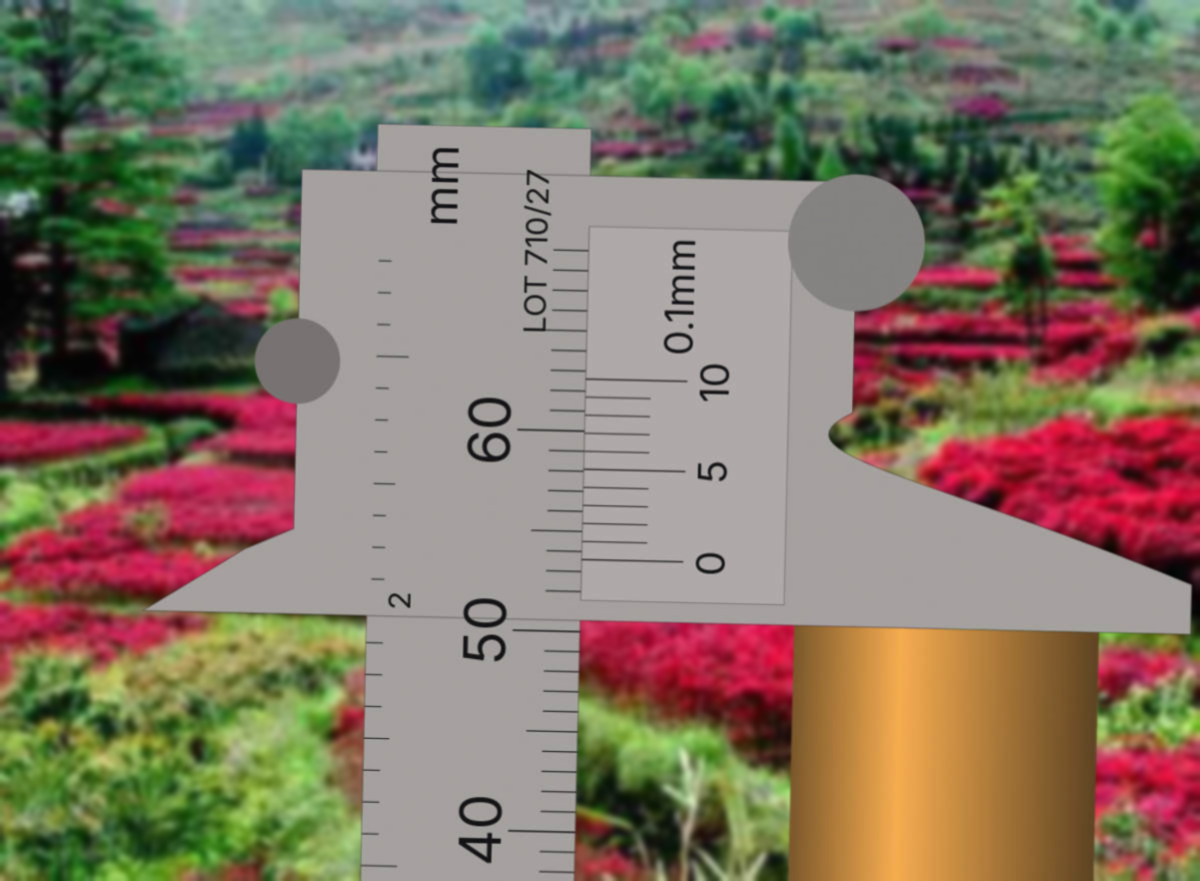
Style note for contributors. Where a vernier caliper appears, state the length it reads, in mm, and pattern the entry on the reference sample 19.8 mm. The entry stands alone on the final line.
53.6 mm
